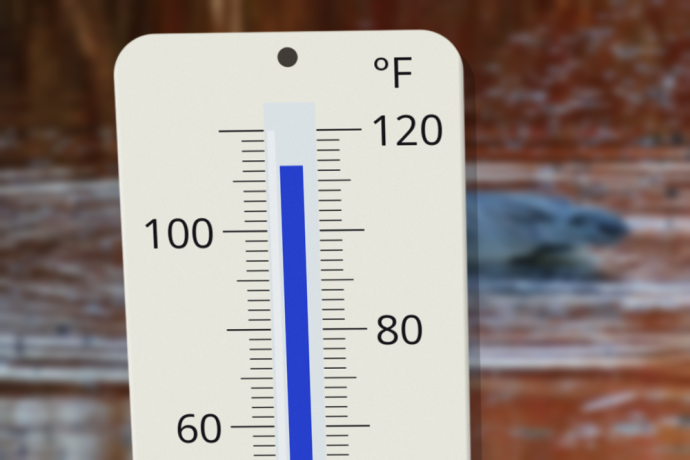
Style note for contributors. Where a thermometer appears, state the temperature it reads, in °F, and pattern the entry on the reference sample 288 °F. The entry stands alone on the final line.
113 °F
